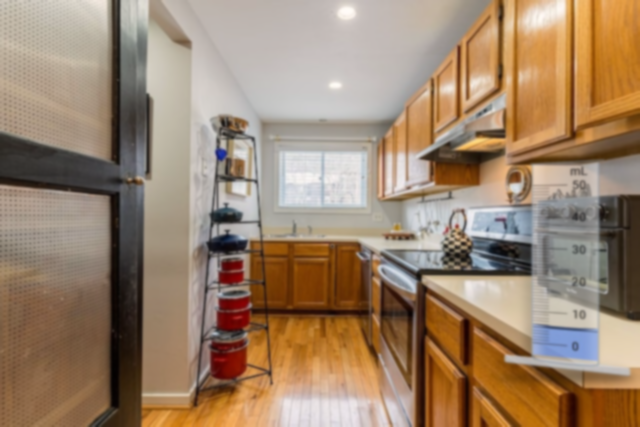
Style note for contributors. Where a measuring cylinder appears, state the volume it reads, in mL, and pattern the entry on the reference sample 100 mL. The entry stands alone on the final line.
5 mL
